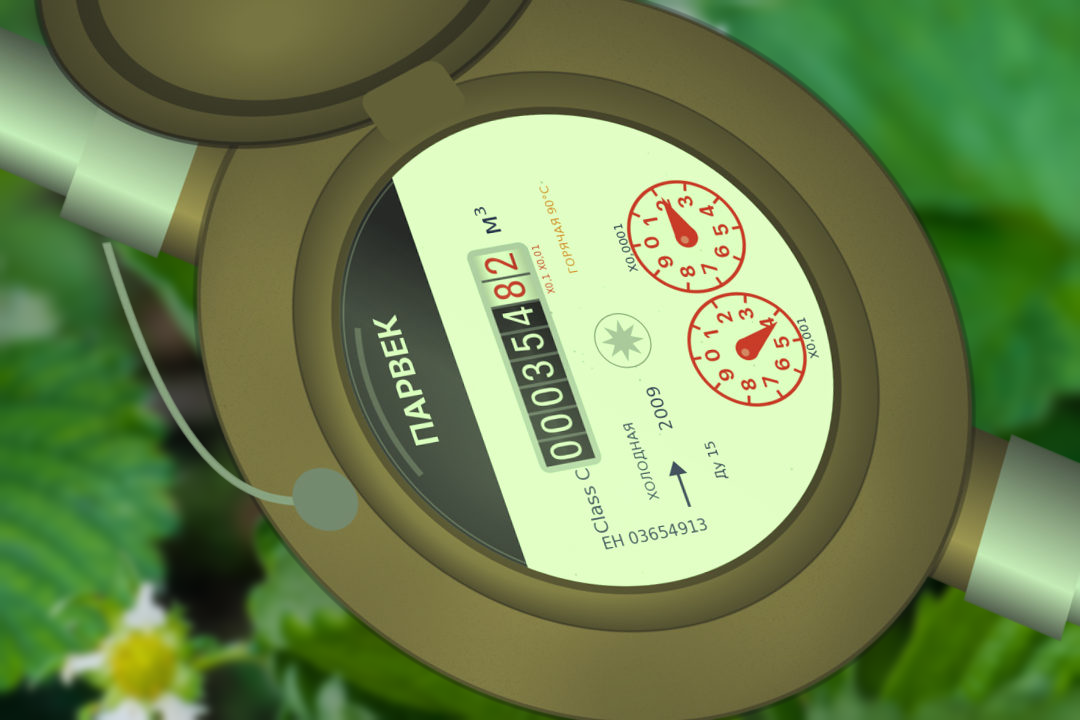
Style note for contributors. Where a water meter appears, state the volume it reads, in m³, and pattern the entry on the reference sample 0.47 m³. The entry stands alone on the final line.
354.8242 m³
